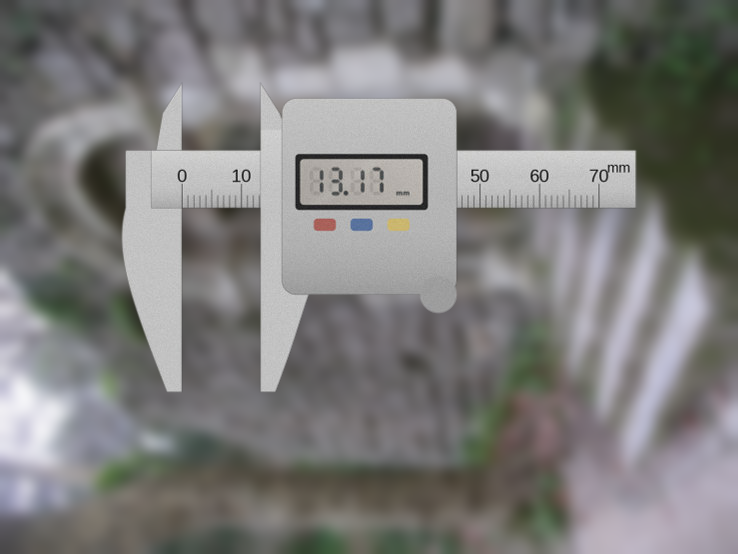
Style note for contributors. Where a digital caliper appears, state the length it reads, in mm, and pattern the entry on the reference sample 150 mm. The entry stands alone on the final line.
13.17 mm
